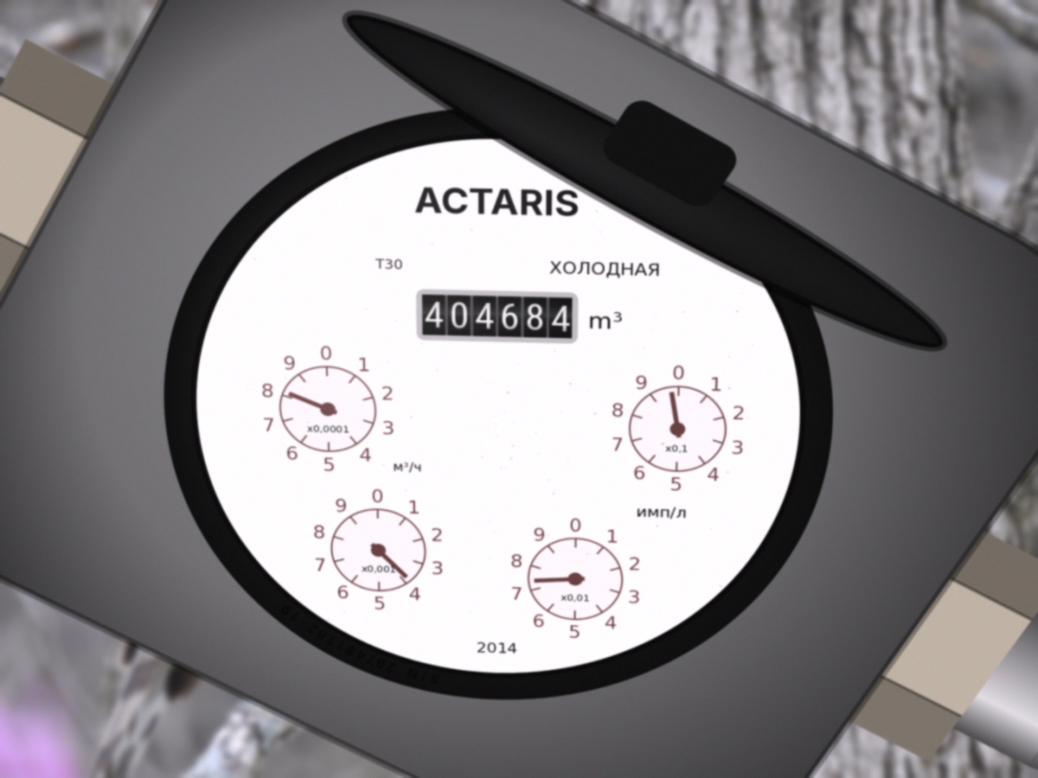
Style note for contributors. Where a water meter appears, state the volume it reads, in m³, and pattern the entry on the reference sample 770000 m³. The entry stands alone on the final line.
404683.9738 m³
